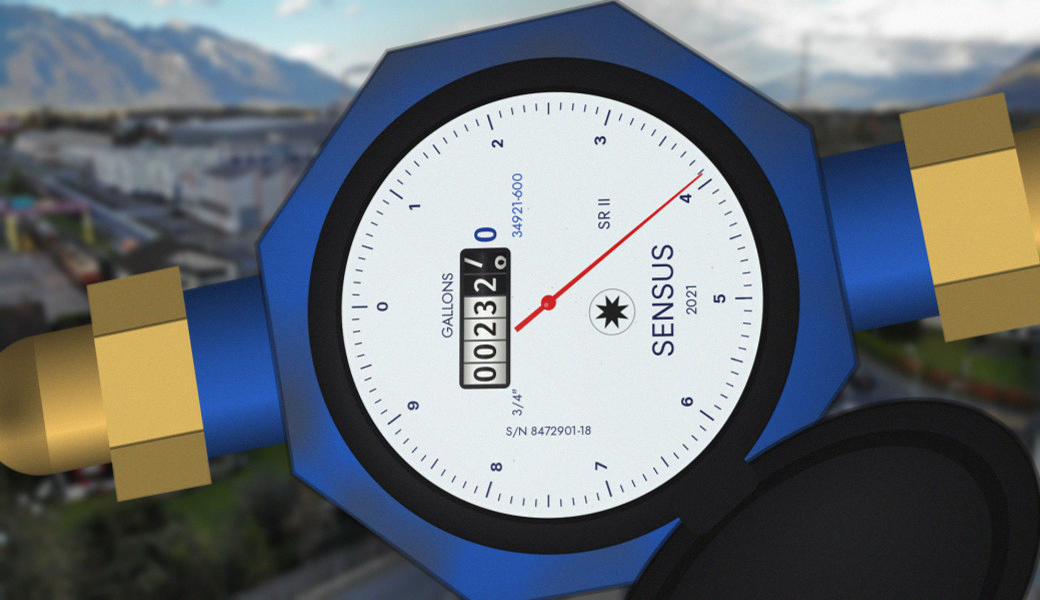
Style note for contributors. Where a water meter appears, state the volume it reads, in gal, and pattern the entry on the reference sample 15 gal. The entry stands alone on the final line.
23273.9 gal
